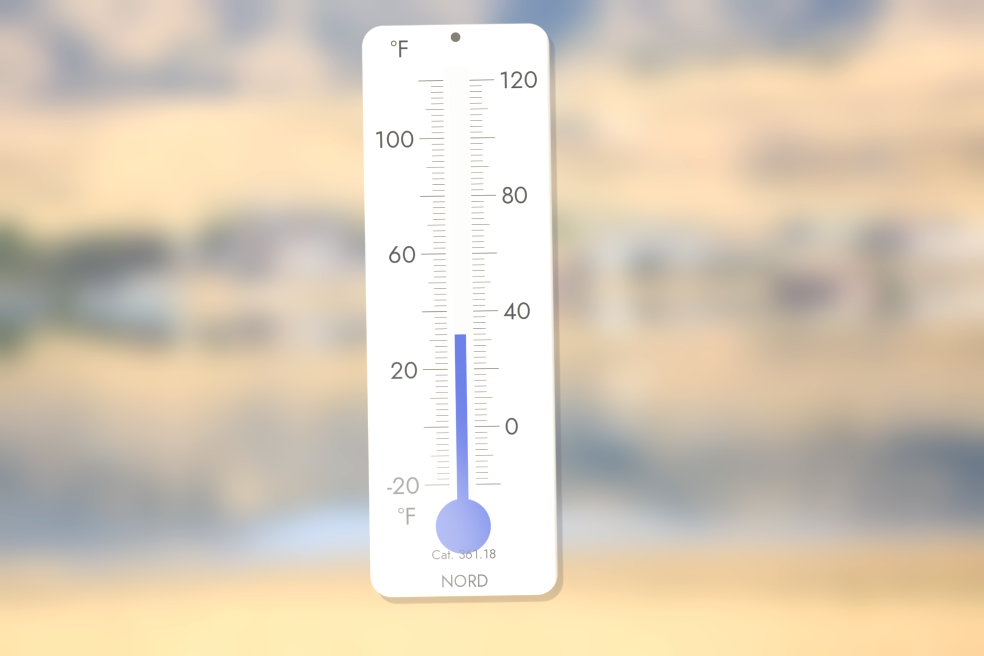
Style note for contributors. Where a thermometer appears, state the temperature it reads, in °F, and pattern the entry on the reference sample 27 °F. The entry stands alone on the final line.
32 °F
